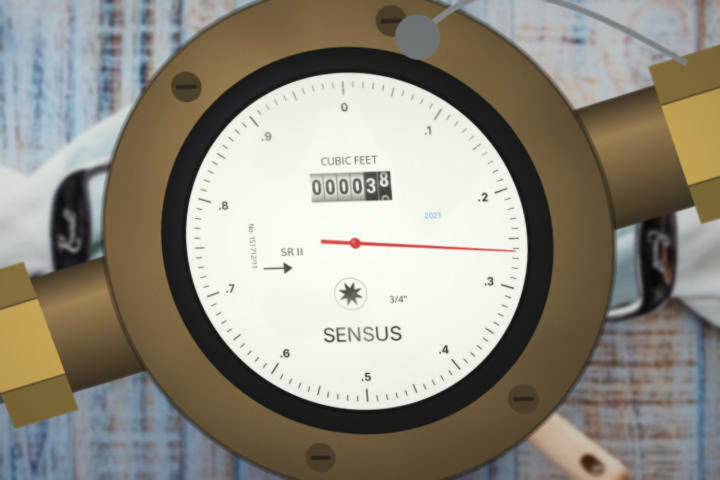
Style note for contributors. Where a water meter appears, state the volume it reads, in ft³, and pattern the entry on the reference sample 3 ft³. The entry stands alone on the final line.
38.26 ft³
